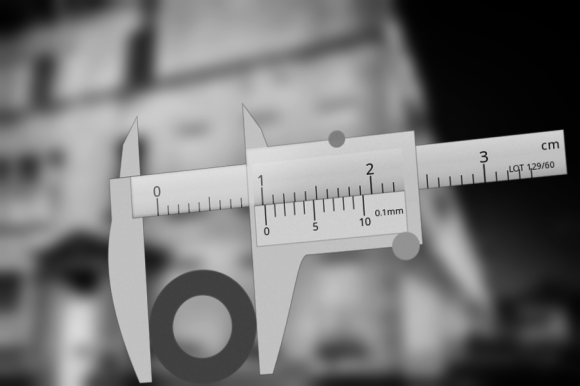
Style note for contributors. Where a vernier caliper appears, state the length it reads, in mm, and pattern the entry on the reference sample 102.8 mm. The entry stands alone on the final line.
10.2 mm
